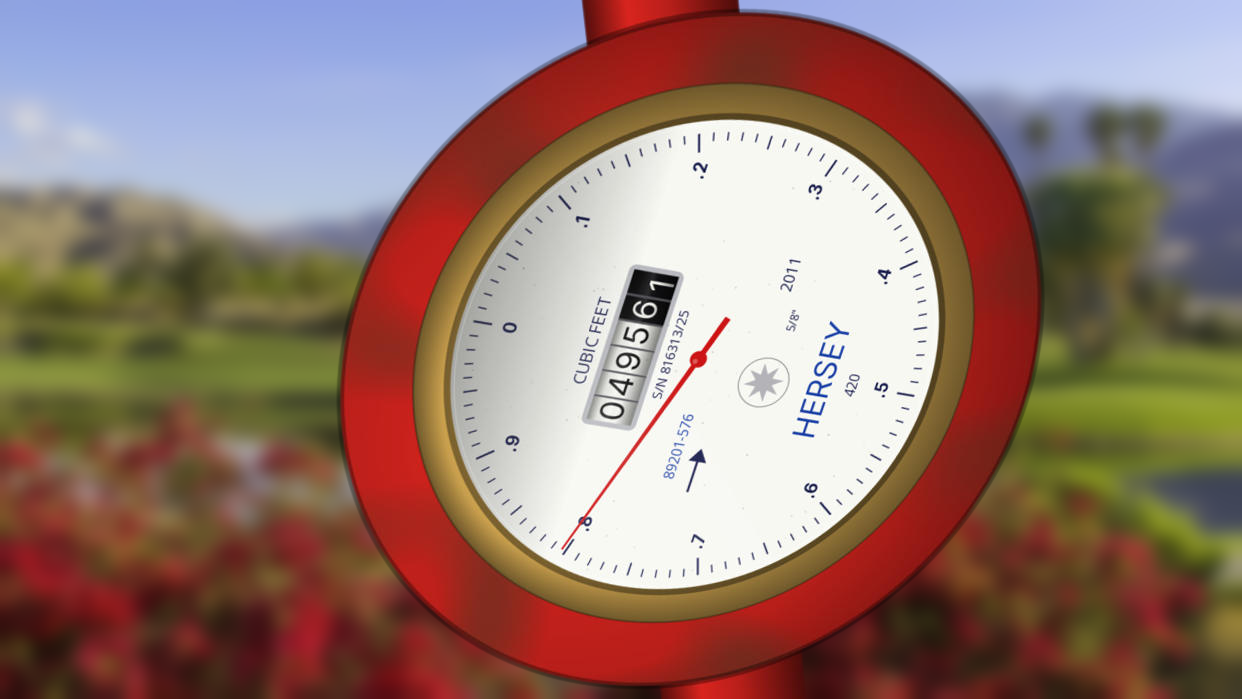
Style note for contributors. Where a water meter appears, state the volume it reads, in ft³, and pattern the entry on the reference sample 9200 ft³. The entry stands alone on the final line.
49560.80 ft³
